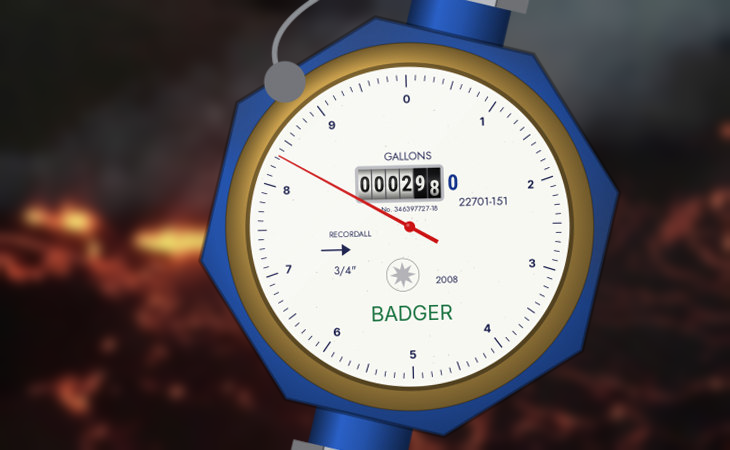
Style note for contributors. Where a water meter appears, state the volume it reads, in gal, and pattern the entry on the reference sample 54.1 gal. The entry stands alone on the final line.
2978.3 gal
